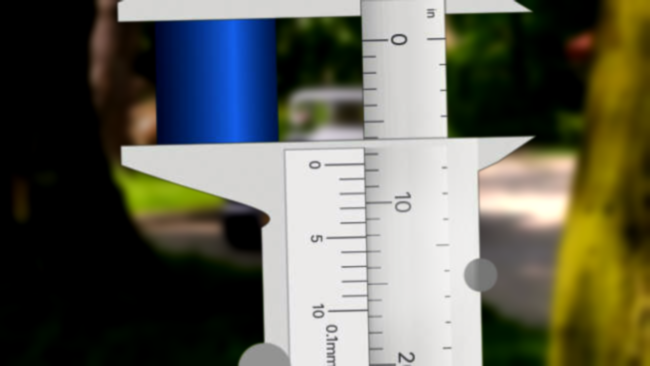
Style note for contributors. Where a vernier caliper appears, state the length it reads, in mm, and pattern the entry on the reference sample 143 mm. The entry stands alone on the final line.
7.6 mm
